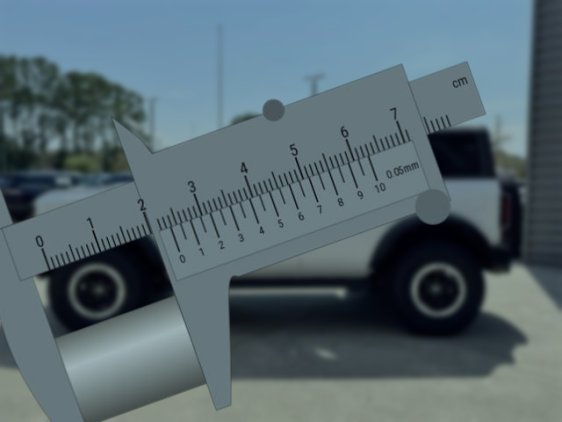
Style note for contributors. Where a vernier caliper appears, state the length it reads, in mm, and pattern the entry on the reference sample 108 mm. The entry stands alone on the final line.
23.8 mm
